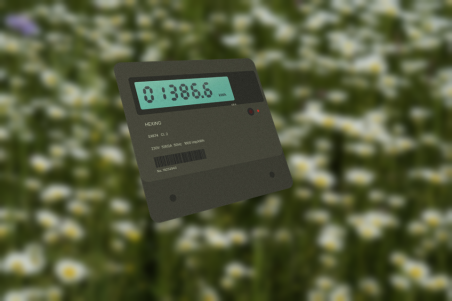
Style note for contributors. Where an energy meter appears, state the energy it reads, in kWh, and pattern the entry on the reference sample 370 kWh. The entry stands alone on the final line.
1386.6 kWh
